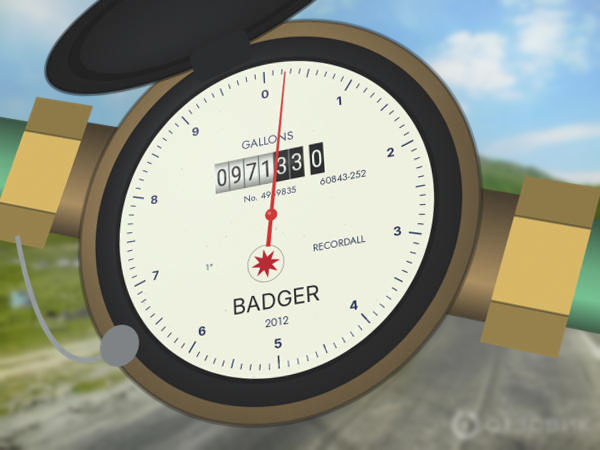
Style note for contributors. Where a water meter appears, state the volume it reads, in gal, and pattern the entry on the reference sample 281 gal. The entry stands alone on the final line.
971330.2 gal
